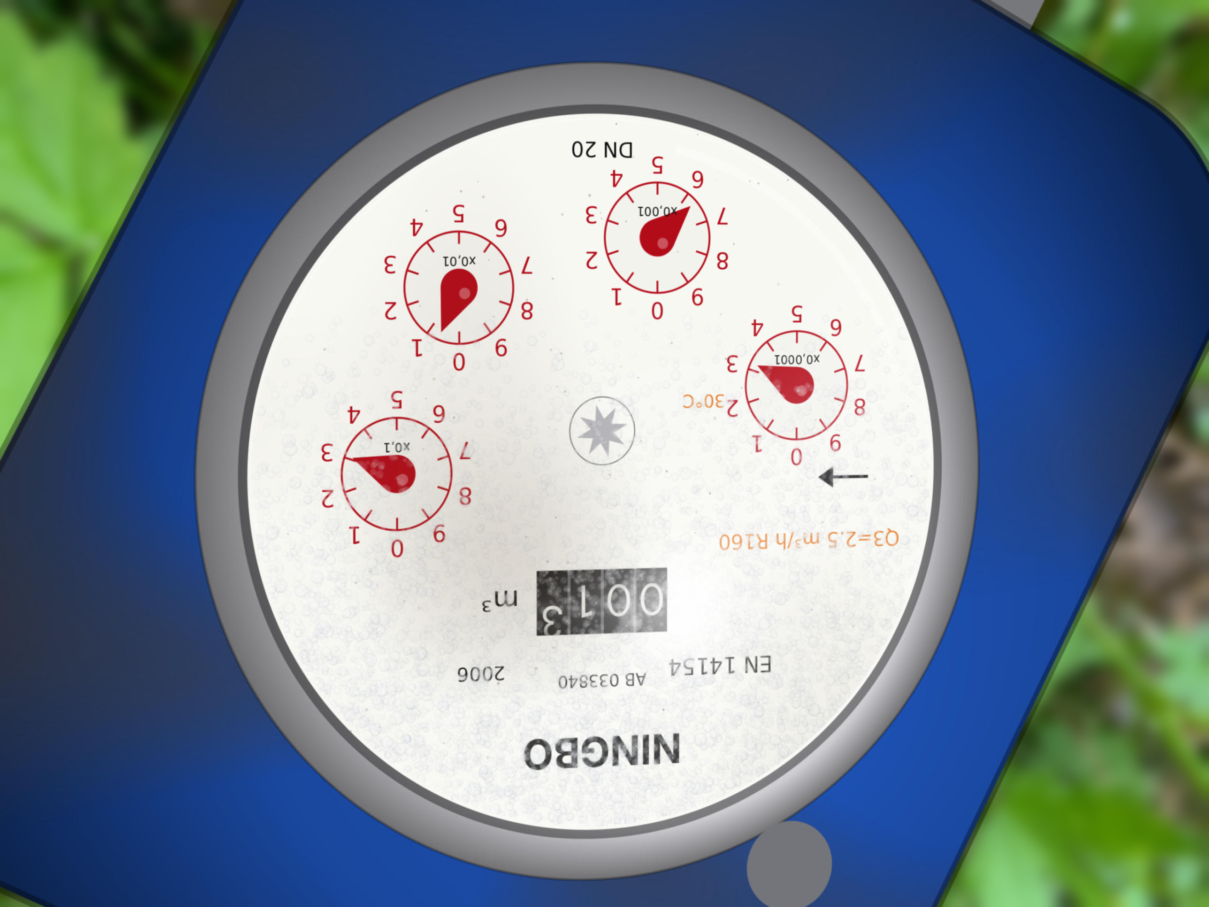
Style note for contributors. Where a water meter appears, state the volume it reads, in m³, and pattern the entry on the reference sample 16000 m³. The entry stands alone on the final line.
13.3063 m³
